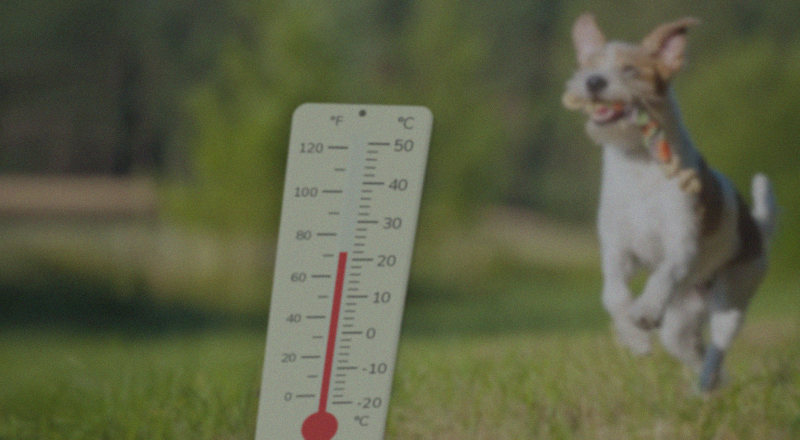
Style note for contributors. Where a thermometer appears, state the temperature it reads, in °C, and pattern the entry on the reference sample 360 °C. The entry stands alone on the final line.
22 °C
